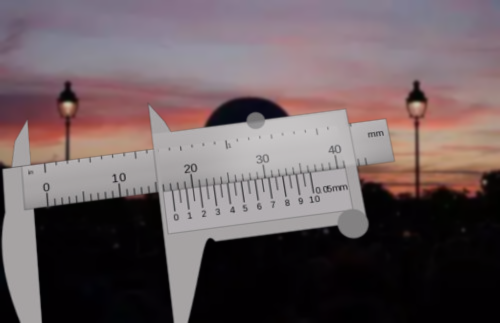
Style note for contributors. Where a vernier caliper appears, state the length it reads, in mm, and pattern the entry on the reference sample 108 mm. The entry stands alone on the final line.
17.2 mm
